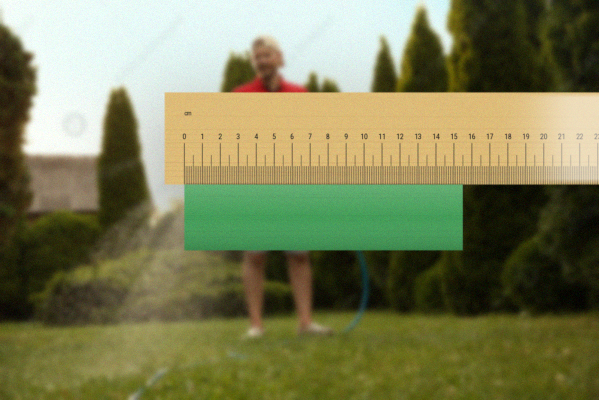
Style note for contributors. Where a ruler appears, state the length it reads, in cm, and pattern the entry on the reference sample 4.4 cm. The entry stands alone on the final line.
15.5 cm
